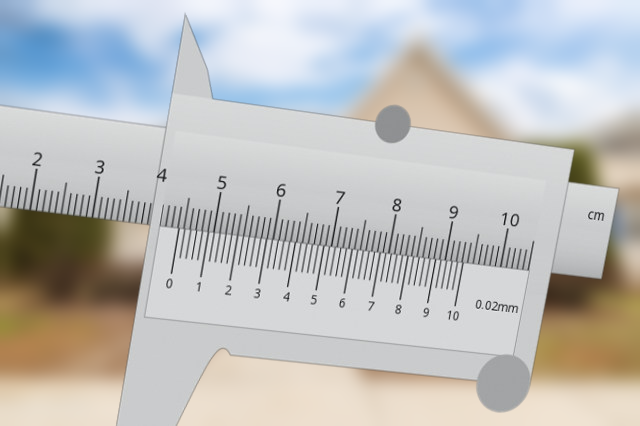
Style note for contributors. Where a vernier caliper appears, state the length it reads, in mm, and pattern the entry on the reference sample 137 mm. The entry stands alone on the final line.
44.2 mm
